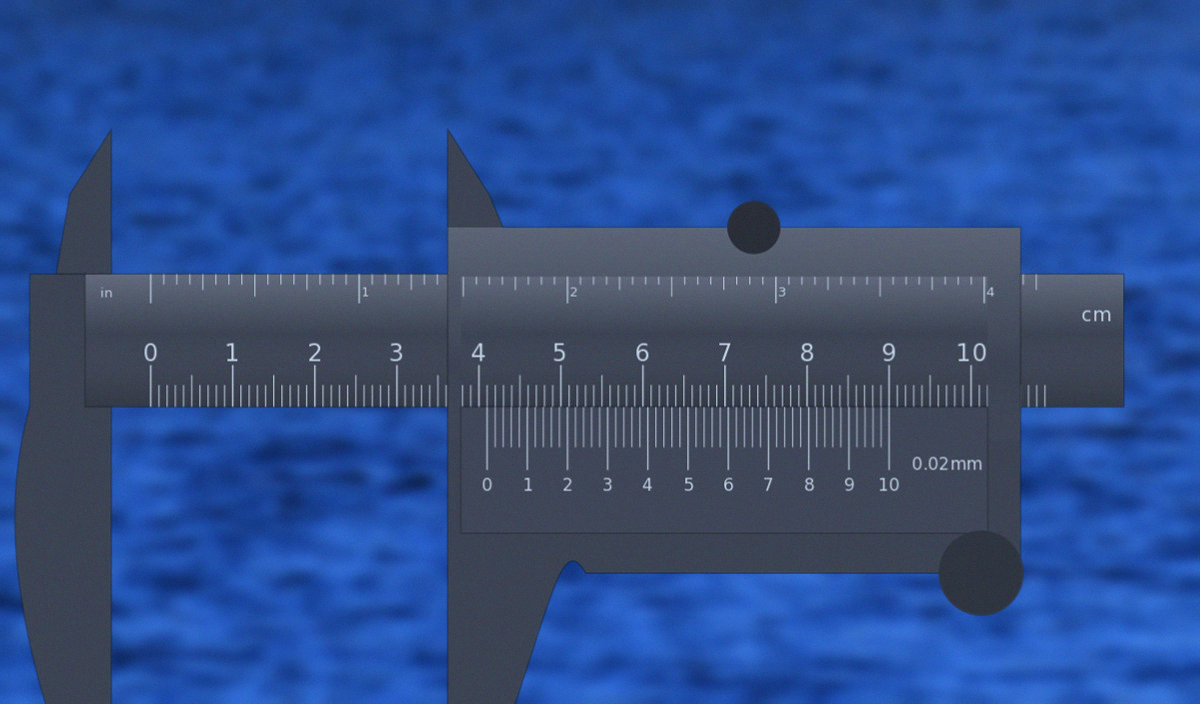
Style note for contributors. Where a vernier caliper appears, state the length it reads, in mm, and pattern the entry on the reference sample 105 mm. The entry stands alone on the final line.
41.0 mm
